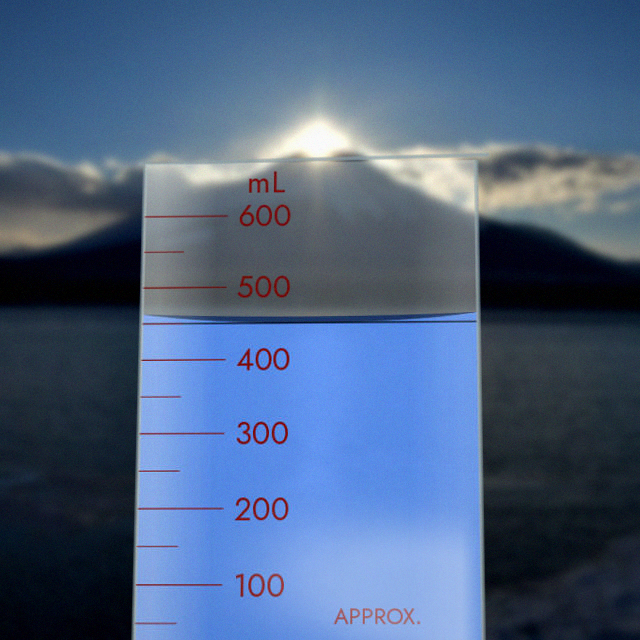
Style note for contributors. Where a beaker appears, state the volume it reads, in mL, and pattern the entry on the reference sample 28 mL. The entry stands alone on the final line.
450 mL
